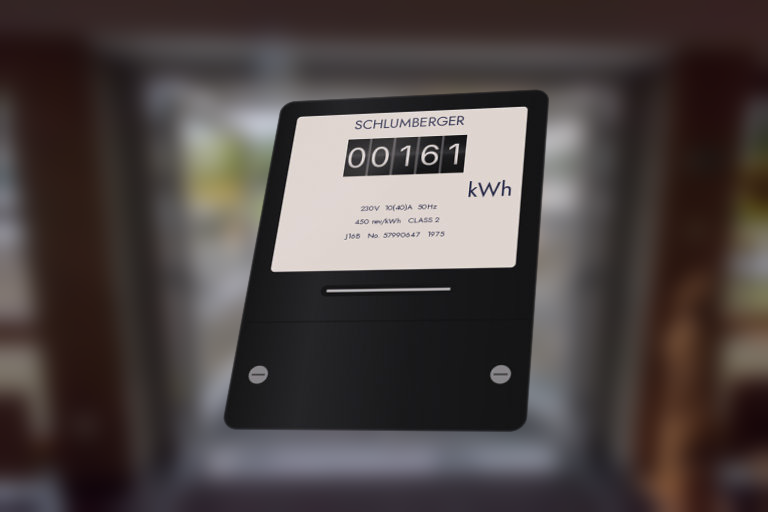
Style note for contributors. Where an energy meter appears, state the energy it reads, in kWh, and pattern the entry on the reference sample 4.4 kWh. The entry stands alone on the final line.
161 kWh
